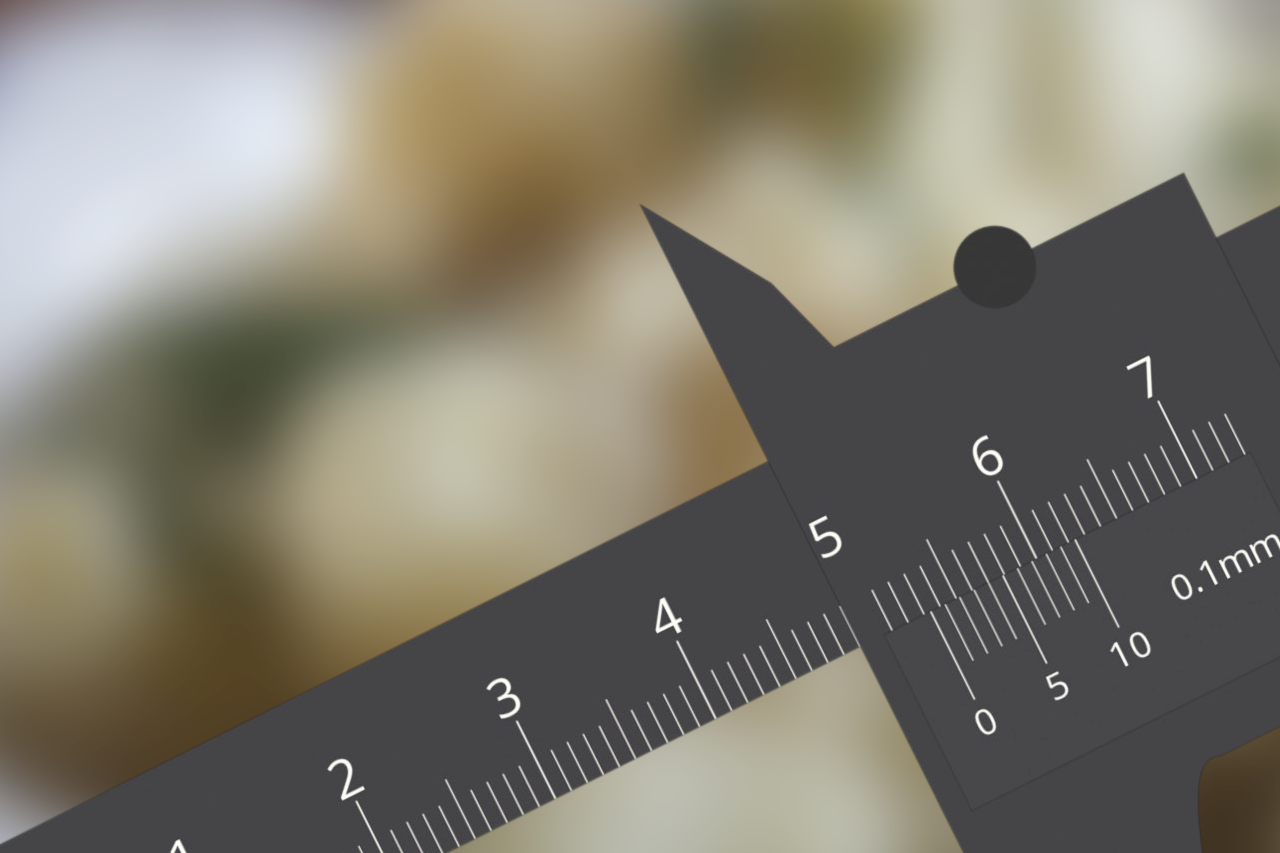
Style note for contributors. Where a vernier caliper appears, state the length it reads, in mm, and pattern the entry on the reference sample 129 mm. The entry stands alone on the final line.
53.4 mm
